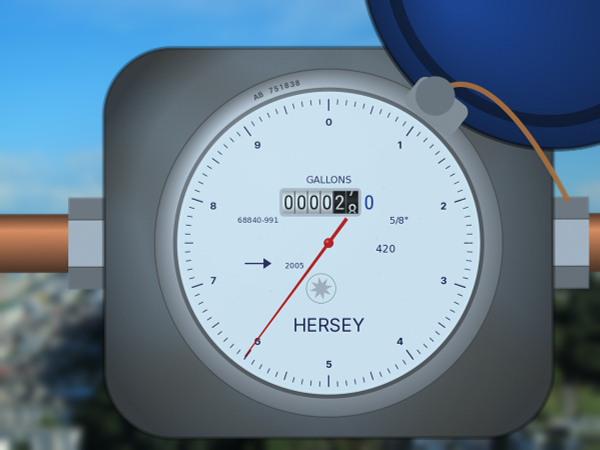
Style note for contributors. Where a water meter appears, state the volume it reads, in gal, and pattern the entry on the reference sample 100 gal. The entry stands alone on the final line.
276.0 gal
